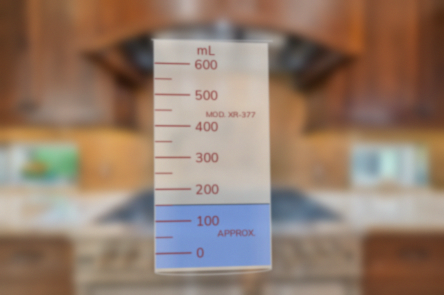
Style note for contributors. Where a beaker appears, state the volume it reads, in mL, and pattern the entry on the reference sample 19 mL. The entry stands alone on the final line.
150 mL
